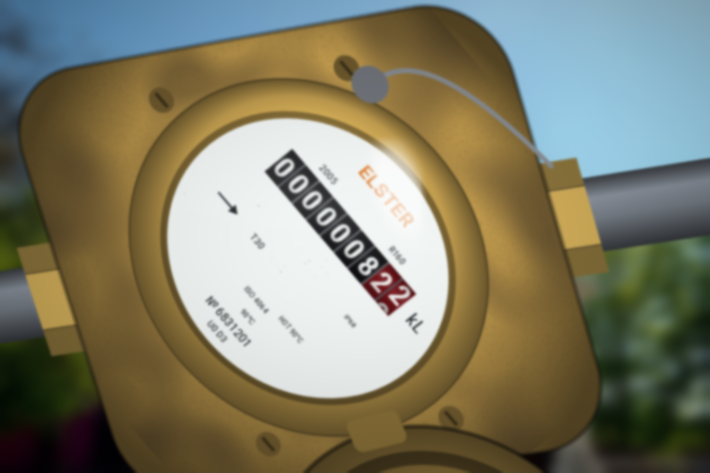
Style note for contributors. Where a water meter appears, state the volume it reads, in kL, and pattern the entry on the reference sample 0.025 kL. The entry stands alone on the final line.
8.22 kL
